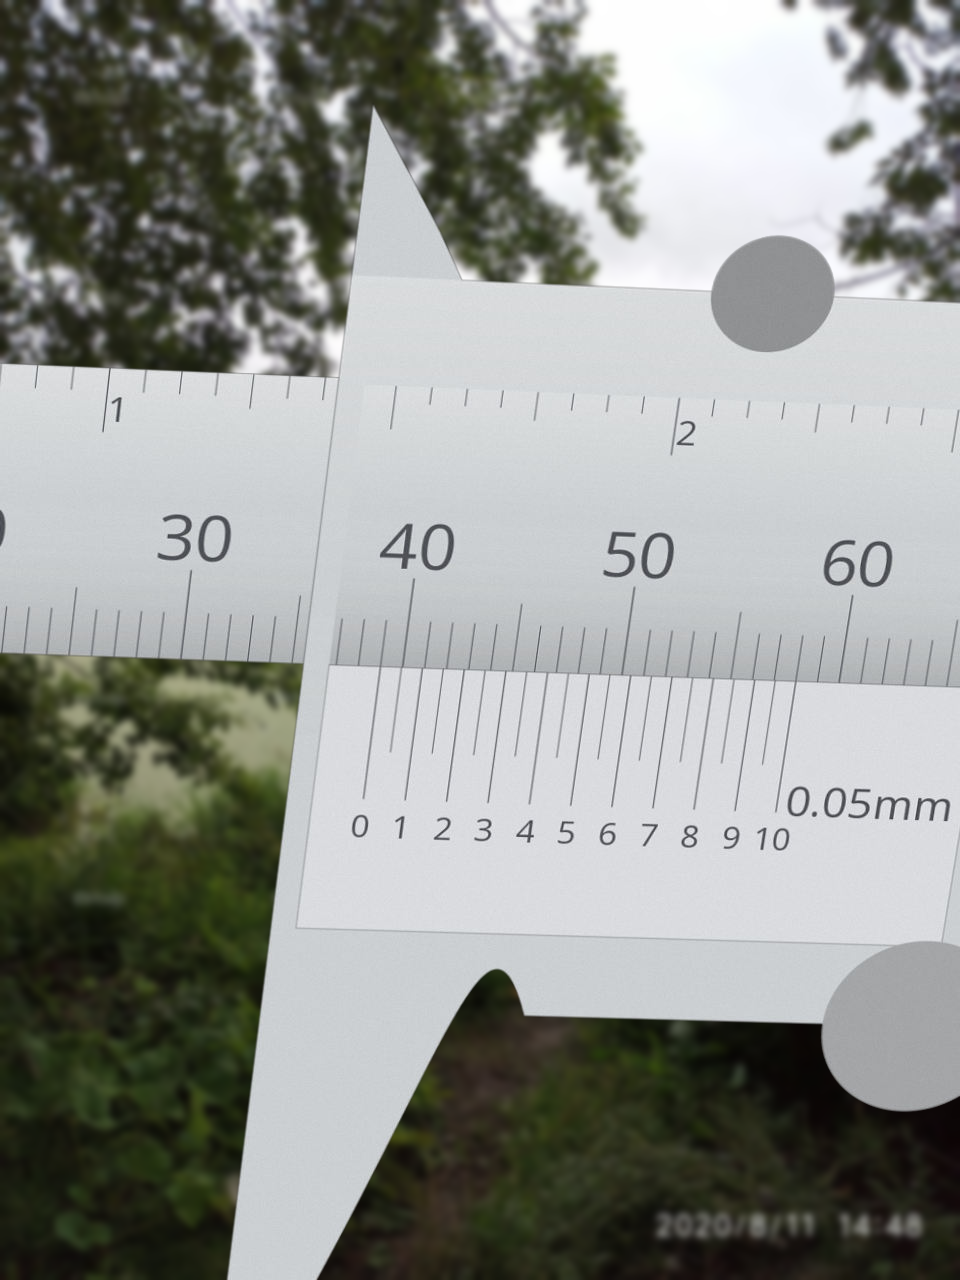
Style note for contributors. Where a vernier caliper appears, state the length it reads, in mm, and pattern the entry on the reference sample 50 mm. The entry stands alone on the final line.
39.0 mm
